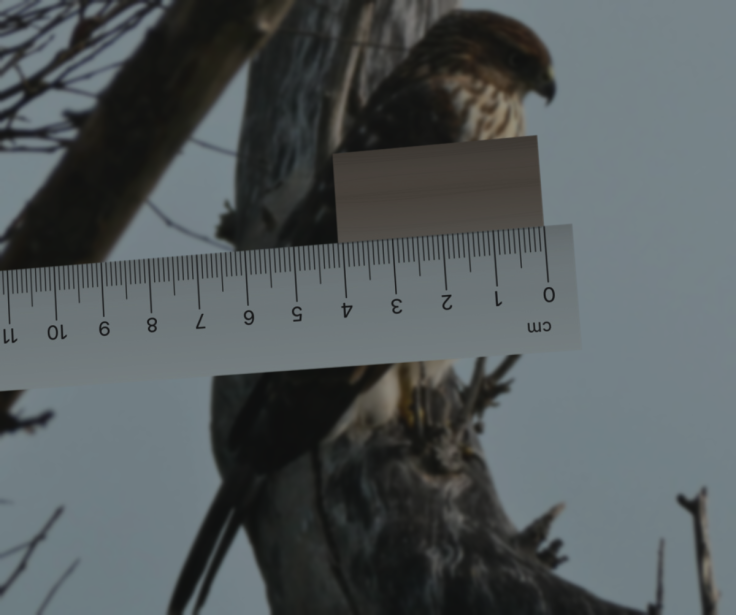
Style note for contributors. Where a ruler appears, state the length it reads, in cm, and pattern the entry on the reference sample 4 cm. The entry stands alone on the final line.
4.1 cm
